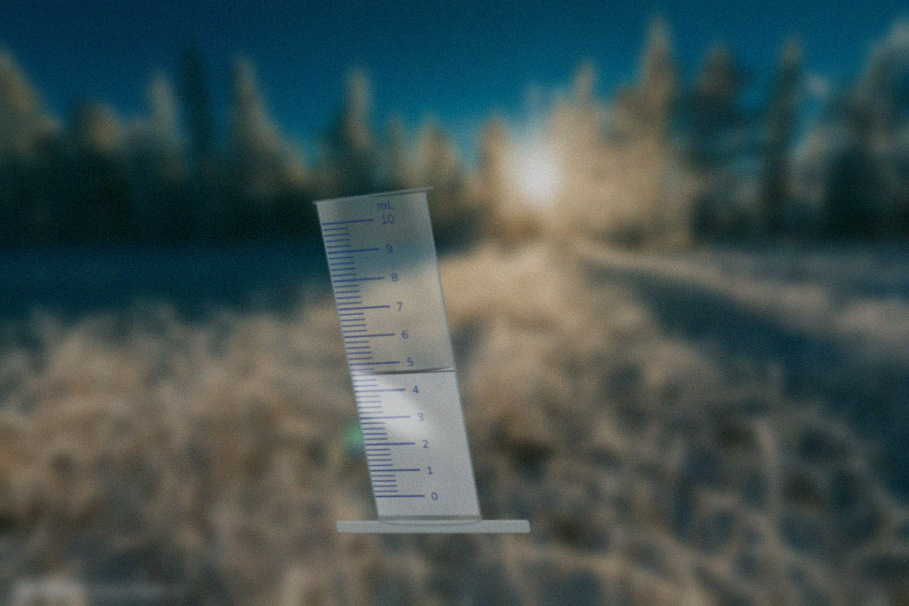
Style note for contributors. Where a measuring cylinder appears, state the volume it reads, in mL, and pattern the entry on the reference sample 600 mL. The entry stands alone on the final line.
4.6 mL
